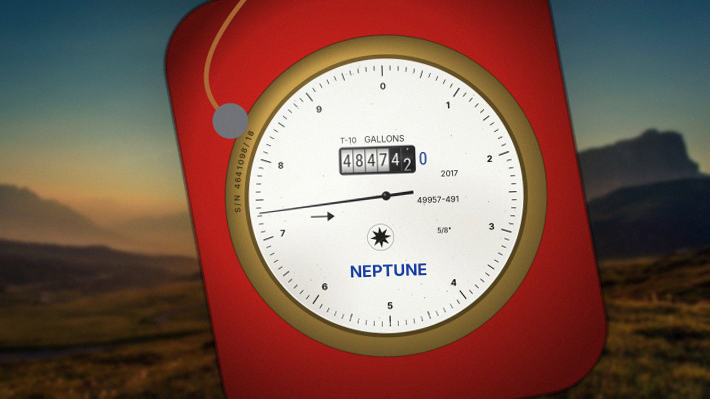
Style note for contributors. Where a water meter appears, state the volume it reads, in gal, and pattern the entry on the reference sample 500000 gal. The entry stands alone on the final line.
4847417.3 gal
